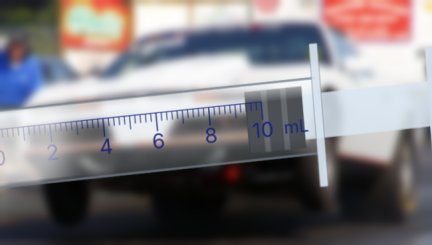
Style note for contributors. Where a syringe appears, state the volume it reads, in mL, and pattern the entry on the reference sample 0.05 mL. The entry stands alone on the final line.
9.4 mL
